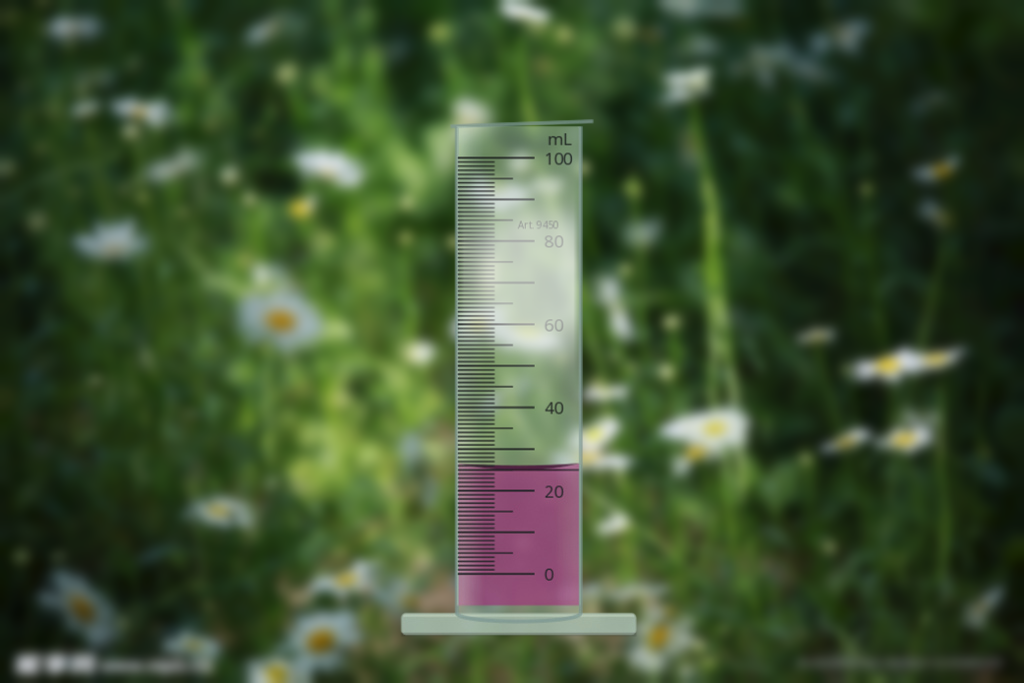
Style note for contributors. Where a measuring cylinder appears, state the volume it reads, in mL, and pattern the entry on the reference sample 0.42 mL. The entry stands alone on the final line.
25 mL
